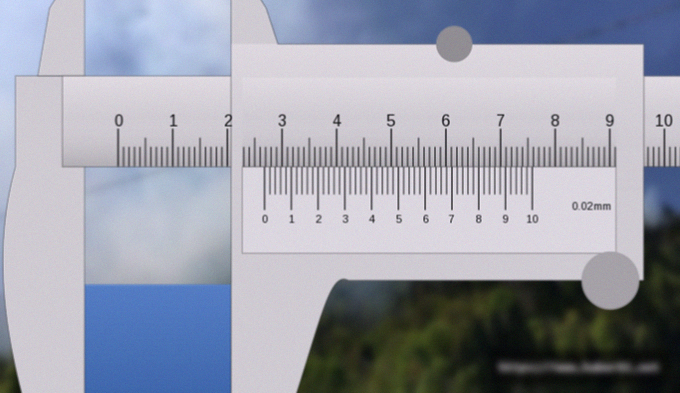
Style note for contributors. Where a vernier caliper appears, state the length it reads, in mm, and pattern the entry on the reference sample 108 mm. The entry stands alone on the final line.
26.8 mm
